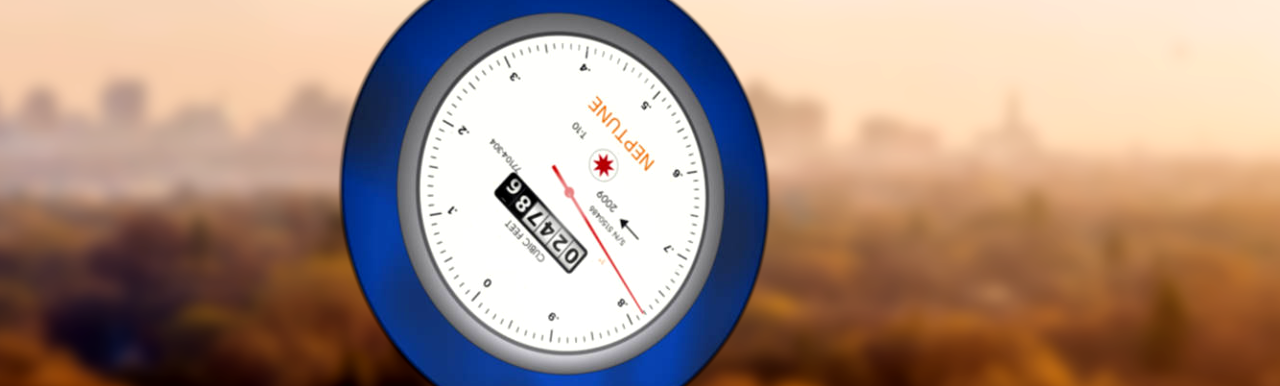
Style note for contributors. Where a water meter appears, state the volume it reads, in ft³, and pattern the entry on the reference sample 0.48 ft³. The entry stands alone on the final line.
24785.78 ft³
